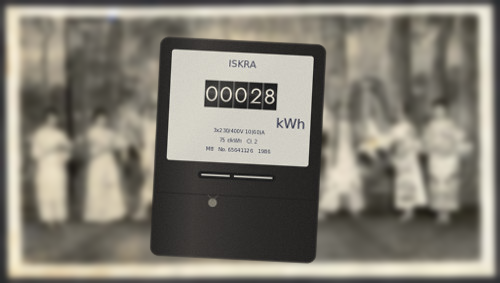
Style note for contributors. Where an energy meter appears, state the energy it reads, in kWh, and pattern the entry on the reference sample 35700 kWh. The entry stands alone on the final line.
28 kWh
